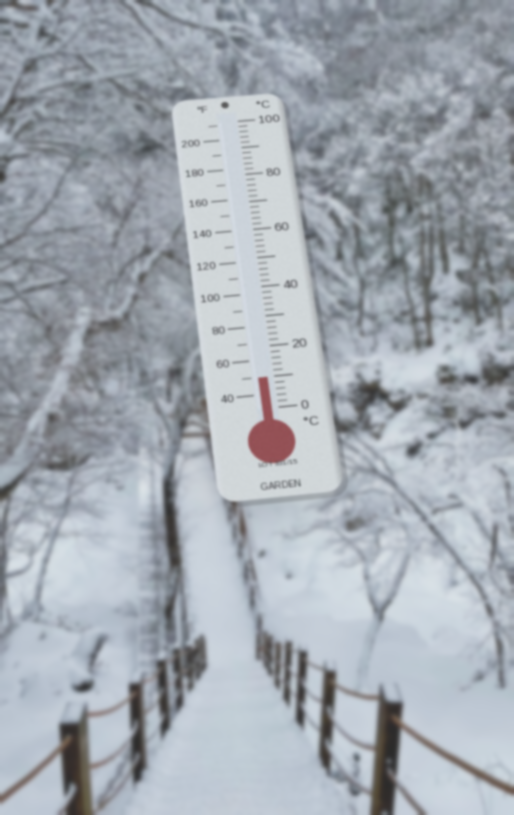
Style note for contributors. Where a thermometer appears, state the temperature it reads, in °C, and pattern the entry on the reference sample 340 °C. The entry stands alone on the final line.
10 °C
